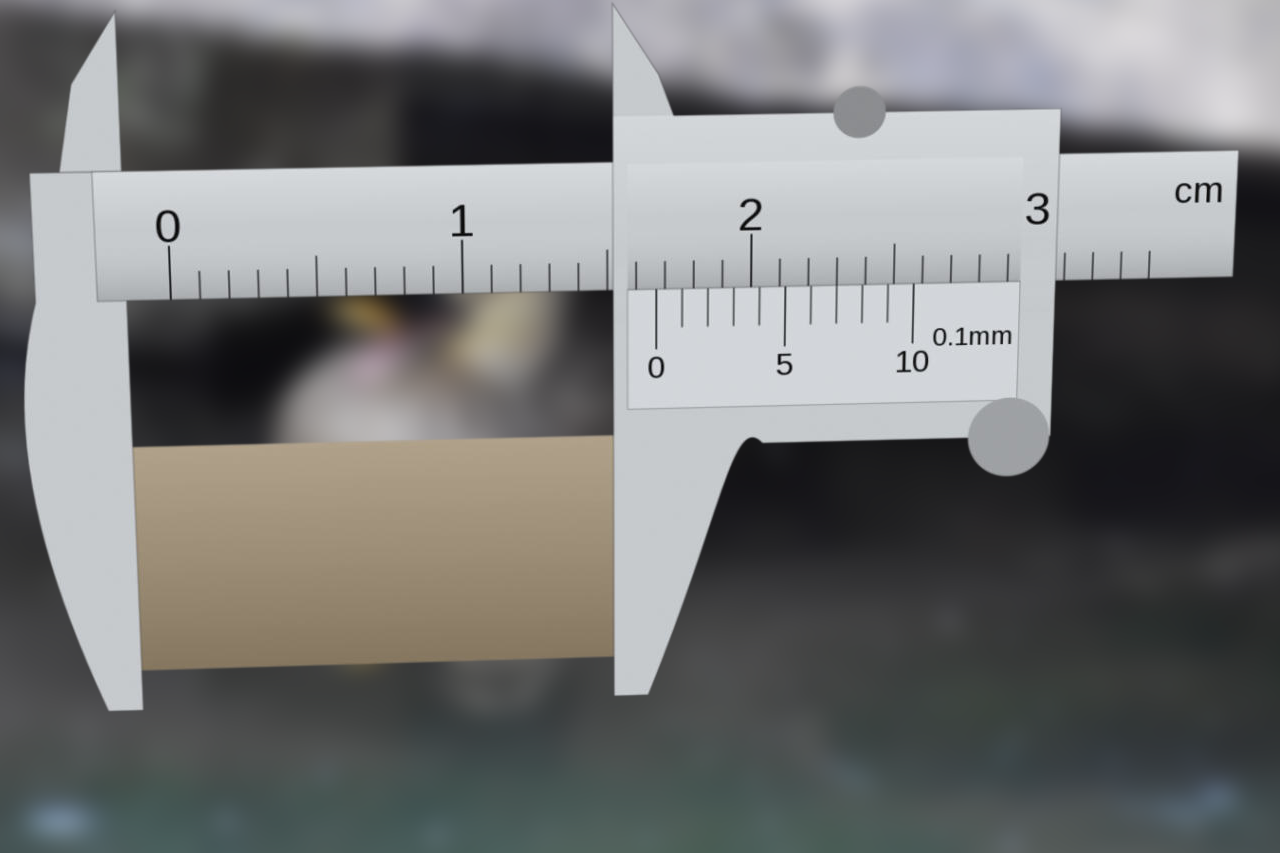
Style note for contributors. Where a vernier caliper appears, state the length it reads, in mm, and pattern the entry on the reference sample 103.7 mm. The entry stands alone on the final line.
16.7 mm
